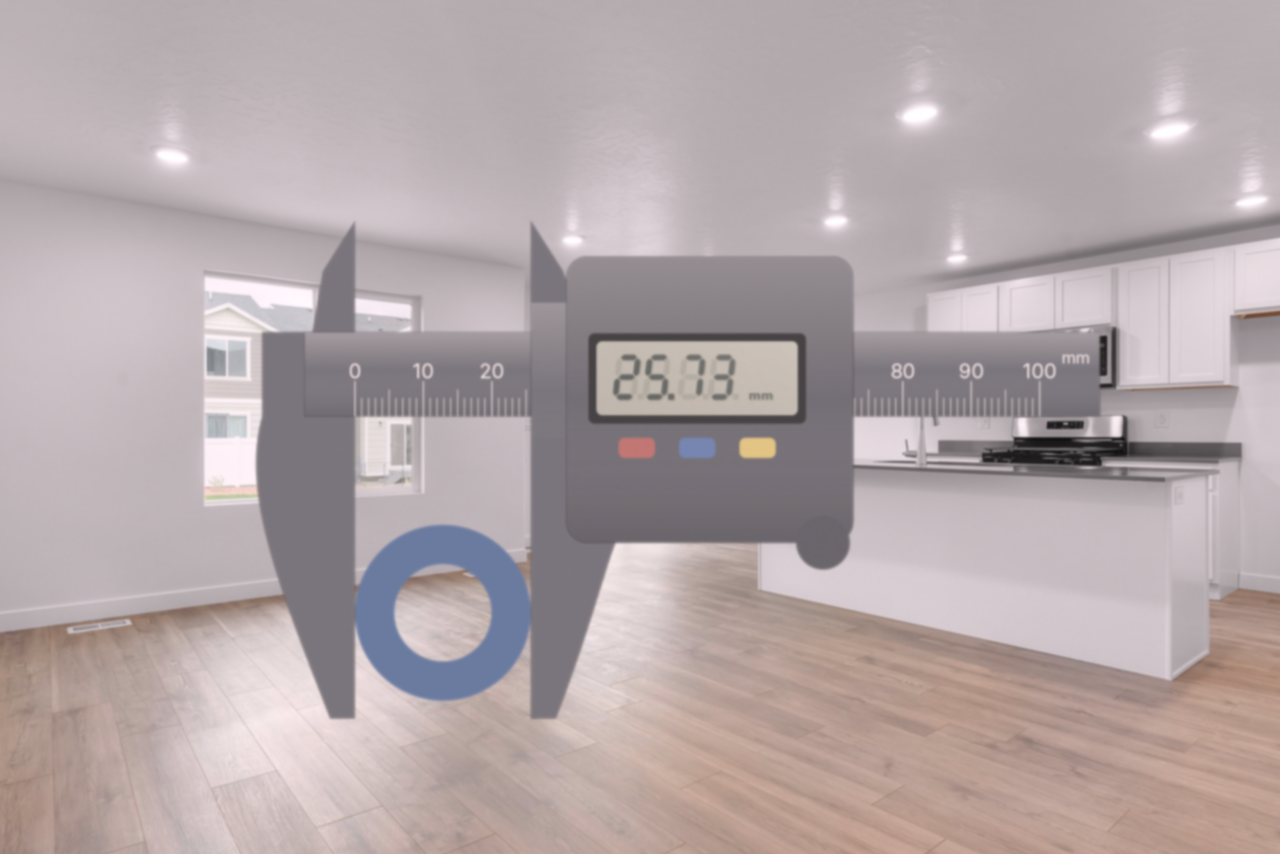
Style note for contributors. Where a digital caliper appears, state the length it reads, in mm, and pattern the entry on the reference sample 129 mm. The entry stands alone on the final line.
25.73 mm
